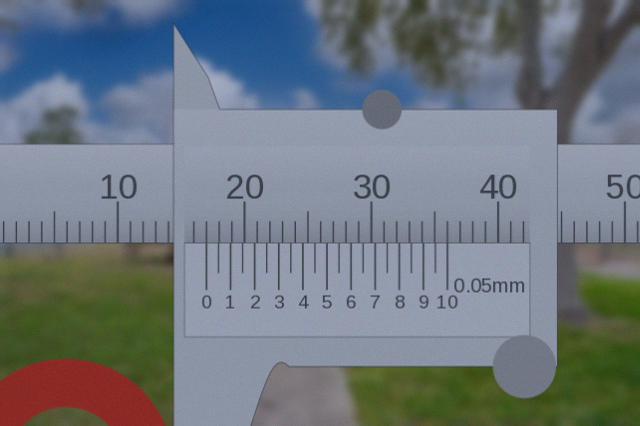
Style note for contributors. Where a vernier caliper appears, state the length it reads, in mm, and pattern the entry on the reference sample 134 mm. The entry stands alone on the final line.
17.0 mm
